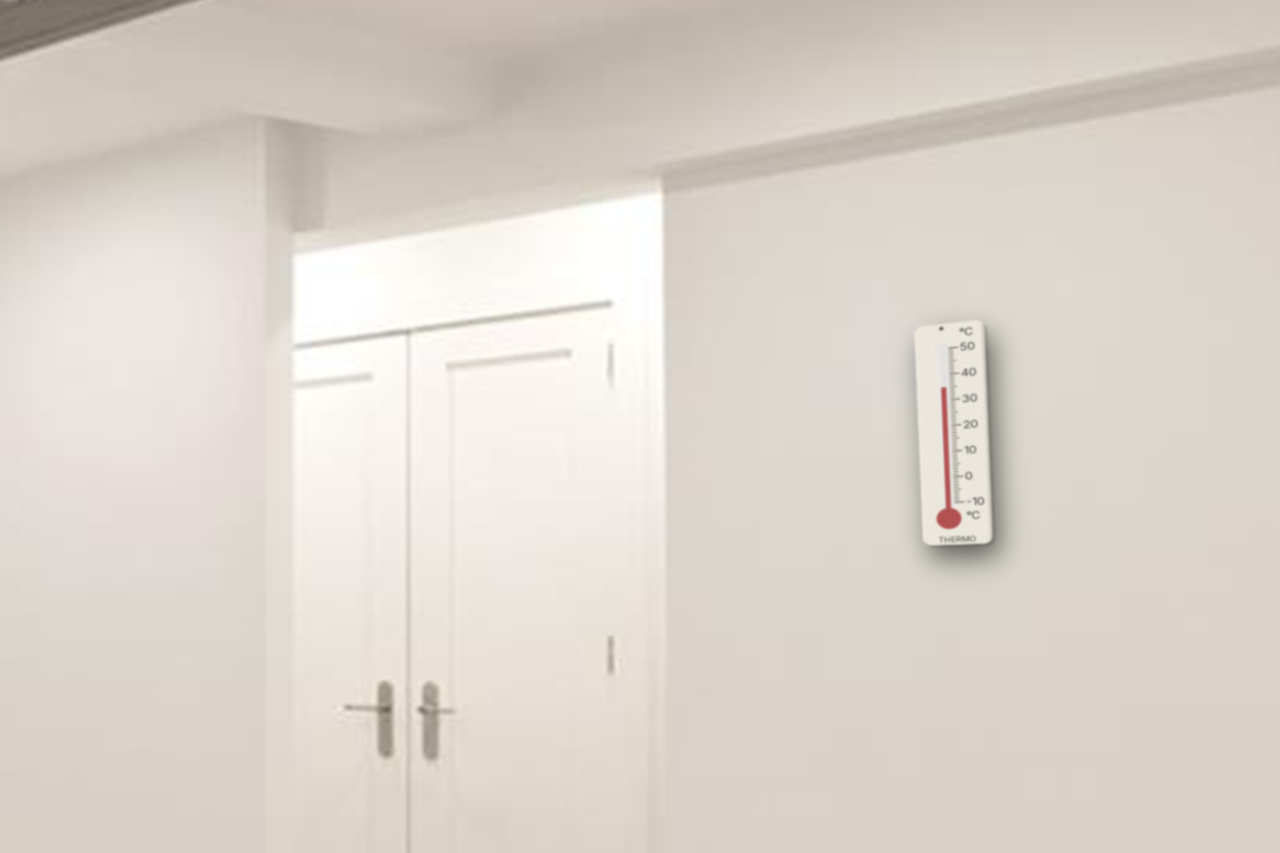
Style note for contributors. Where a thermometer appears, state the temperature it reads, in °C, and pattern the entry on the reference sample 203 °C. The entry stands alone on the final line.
35 °C
